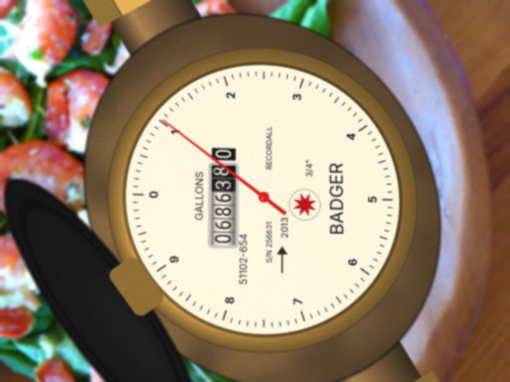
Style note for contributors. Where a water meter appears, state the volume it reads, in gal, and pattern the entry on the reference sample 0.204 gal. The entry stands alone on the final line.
686381.0 gal
